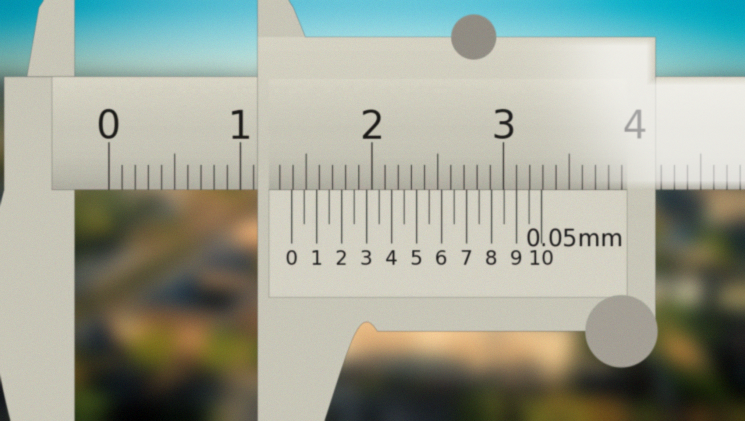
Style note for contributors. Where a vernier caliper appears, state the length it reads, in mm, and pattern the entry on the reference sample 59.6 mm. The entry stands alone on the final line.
13.9 mm
